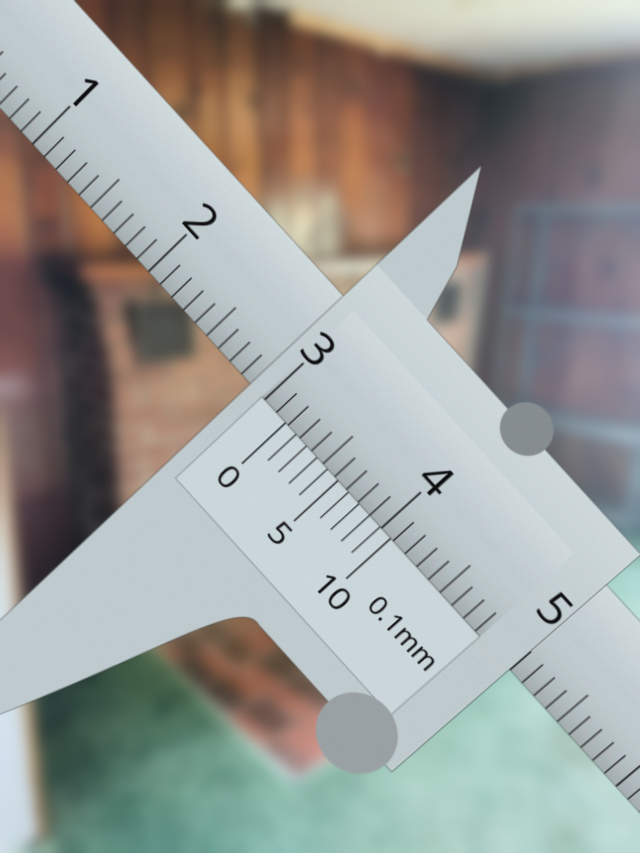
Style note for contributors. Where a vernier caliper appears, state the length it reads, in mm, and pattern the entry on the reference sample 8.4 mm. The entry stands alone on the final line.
31.8 mm
